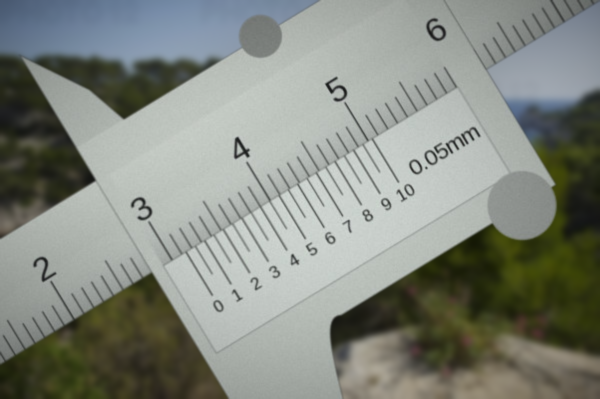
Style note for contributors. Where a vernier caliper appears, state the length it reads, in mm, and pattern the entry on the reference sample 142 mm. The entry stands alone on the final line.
31.4 mm
